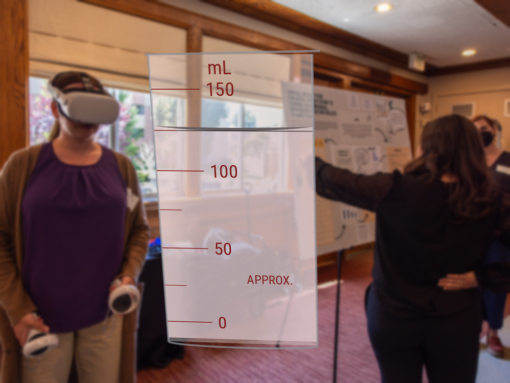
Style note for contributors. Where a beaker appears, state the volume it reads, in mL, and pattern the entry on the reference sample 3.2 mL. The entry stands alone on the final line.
125 mL
